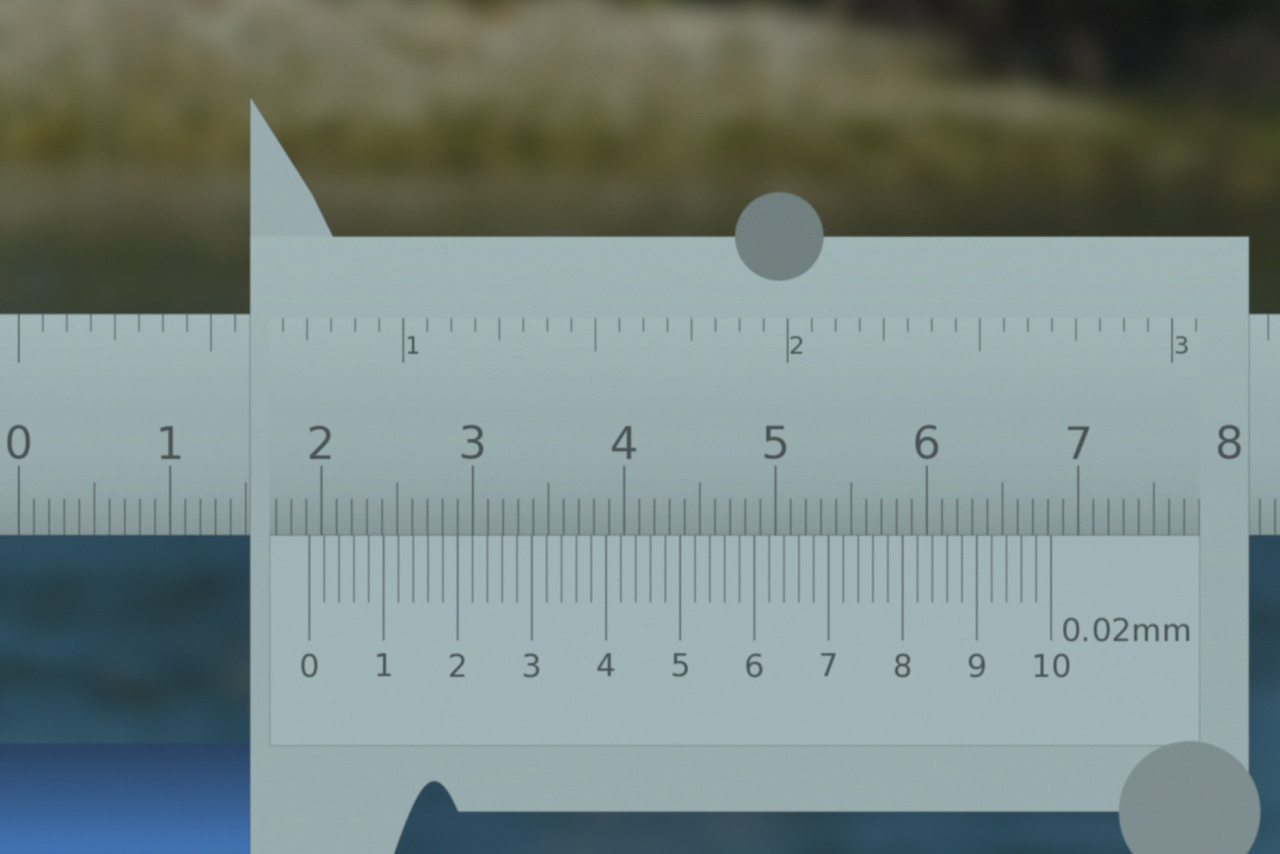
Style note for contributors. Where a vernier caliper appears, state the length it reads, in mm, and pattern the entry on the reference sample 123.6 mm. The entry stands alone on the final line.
19.2 mm
